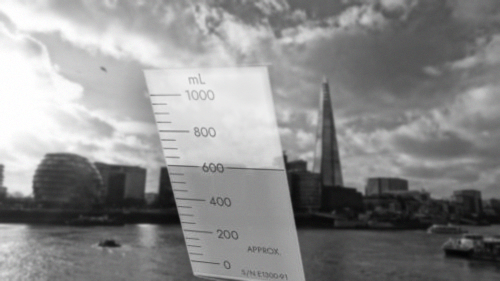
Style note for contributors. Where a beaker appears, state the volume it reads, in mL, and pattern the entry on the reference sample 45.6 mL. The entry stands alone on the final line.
600 mL
